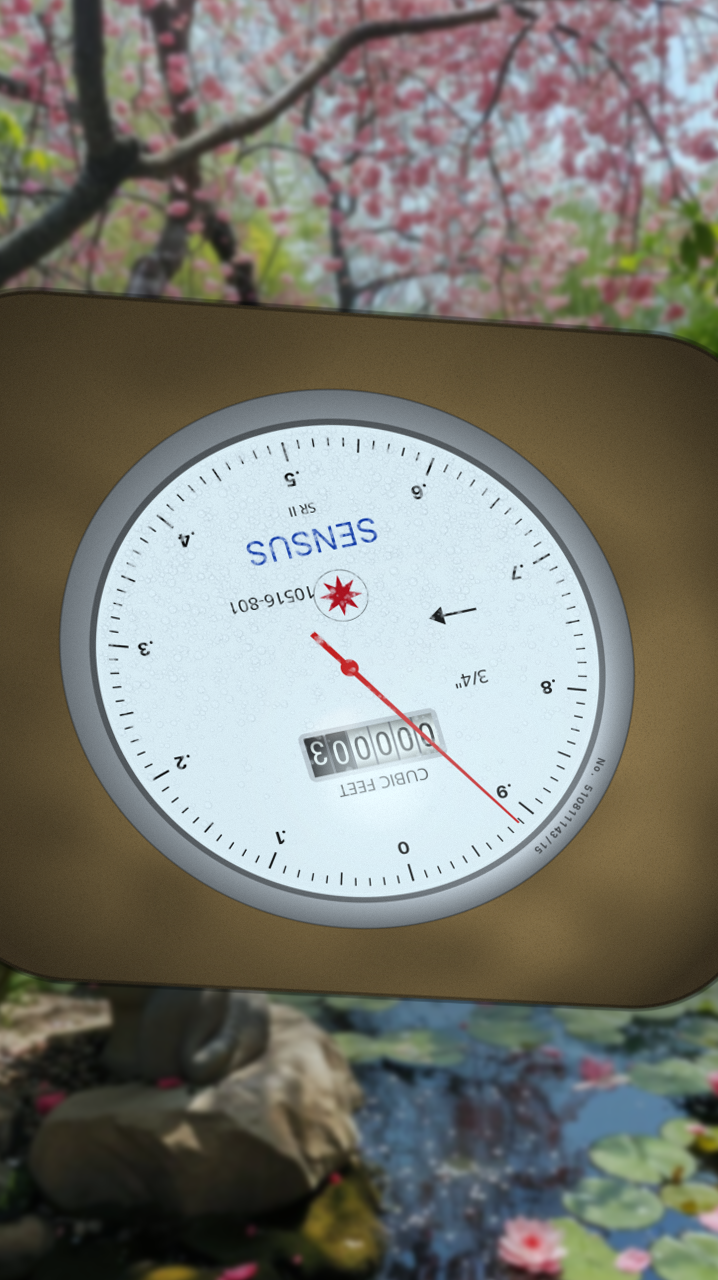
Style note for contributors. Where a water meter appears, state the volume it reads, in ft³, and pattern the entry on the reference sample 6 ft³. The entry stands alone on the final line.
2.91 ft³
